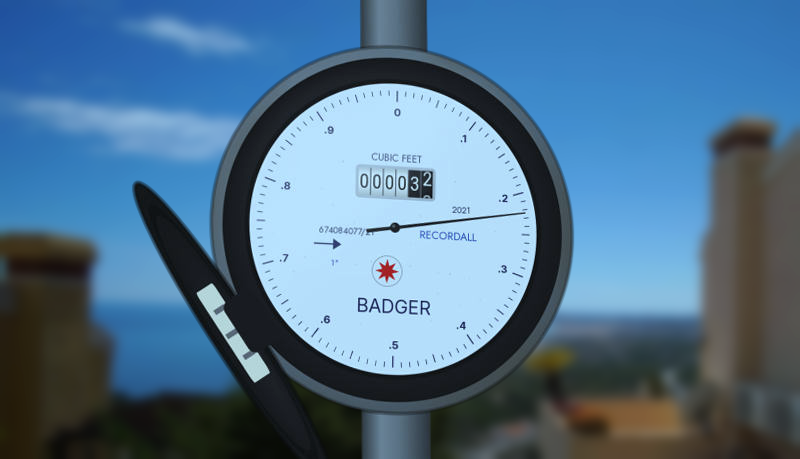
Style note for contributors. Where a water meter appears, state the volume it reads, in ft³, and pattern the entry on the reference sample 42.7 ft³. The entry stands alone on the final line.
32.22 ft³
